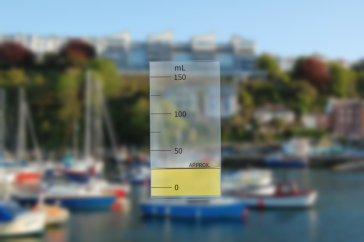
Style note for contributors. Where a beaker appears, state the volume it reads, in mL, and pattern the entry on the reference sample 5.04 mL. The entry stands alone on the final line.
25 mL
